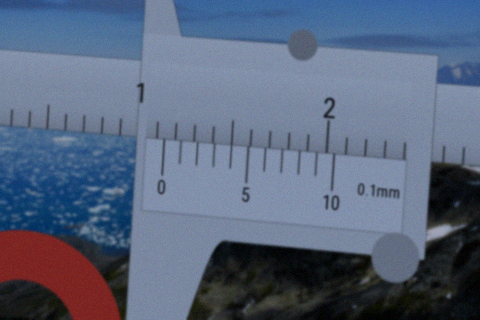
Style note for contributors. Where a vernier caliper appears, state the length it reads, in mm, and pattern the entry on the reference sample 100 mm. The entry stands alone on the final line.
11.4 mm
